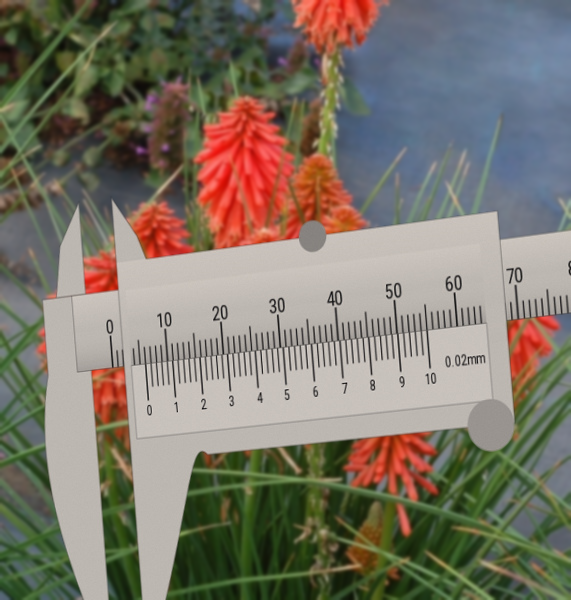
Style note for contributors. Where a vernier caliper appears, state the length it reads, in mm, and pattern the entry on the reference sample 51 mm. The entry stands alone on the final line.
6.0 mm
